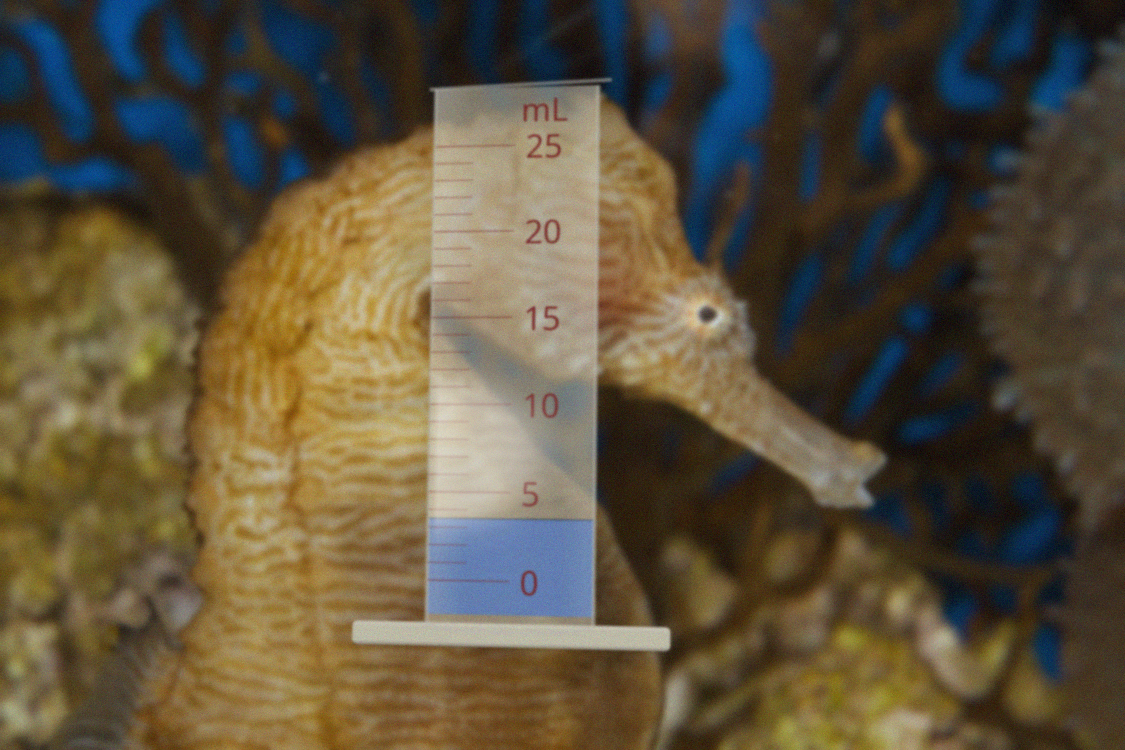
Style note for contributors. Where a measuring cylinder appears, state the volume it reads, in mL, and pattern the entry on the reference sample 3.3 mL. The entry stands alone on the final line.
3.5 mL
